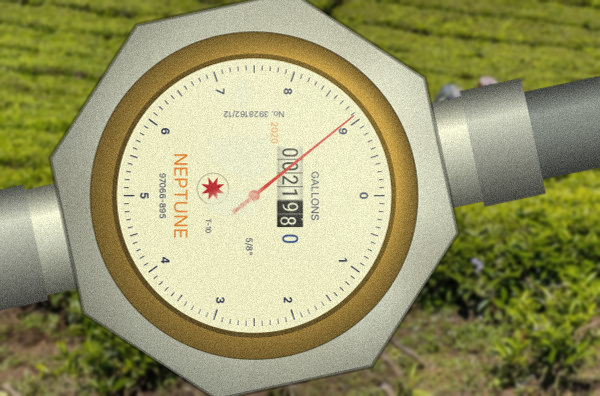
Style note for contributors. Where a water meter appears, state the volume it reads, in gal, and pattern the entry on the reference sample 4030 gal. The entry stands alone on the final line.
21978.9 gal
